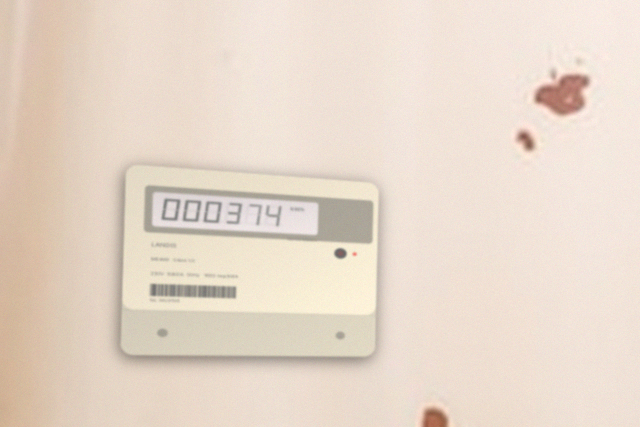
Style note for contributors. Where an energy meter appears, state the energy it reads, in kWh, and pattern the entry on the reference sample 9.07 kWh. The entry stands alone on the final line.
374 kWh
